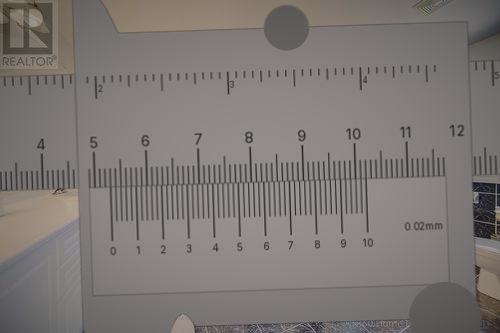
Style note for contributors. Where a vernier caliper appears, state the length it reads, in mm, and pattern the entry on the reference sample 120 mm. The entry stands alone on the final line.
53.0 mm
